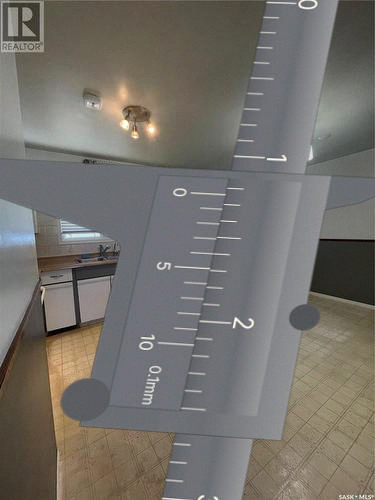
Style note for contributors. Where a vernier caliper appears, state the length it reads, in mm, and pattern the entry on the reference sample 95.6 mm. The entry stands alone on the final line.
12.4 mm
